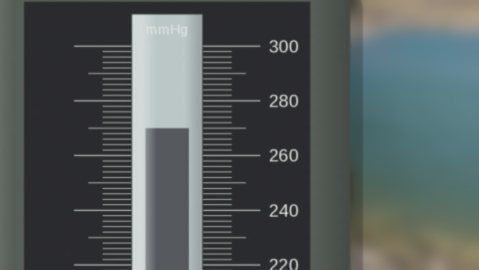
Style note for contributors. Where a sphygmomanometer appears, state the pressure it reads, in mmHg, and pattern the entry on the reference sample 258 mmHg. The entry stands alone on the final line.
270 mmHg
